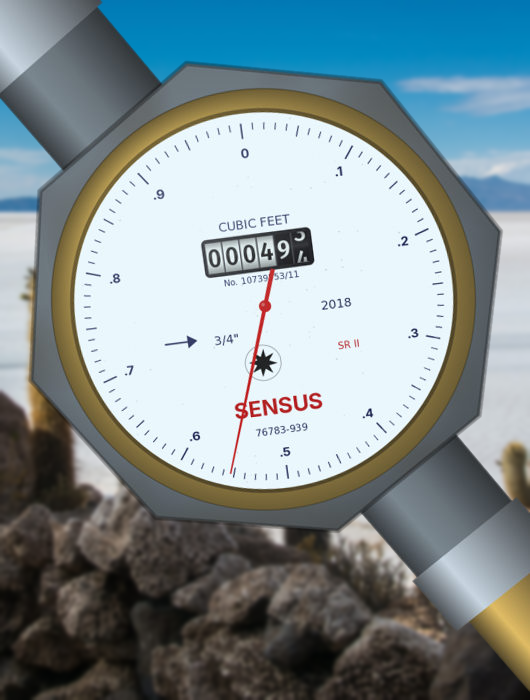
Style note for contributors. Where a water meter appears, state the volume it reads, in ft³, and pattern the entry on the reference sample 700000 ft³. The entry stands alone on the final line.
493.55 ft³
